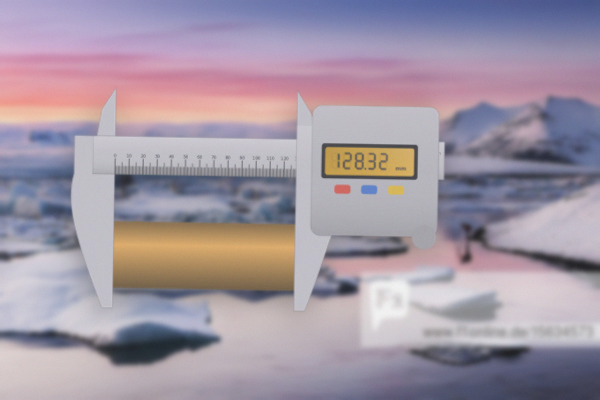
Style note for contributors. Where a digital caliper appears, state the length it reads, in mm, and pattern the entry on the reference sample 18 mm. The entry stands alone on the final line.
128.32 mm
